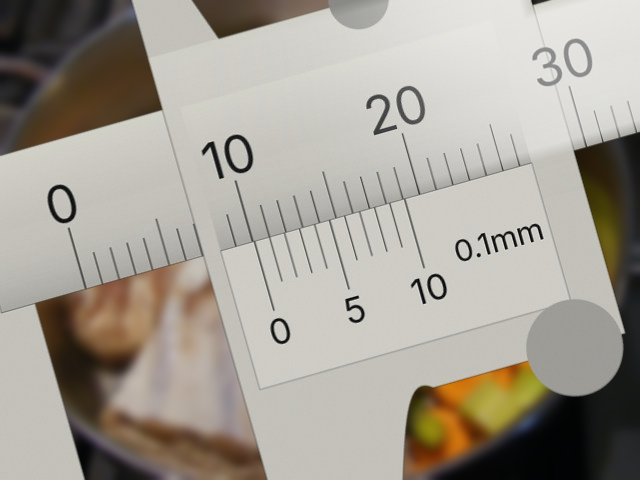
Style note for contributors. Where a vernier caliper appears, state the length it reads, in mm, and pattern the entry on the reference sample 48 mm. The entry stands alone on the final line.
10.1 mm
